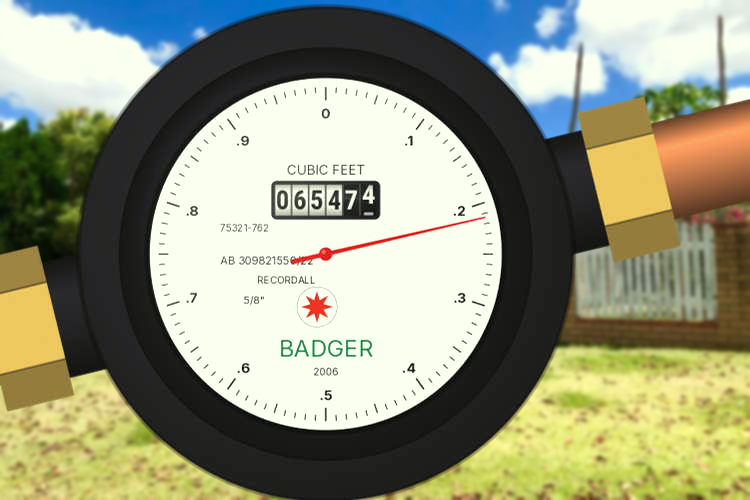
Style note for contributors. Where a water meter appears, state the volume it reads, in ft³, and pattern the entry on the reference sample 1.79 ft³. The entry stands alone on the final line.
65474.21 ft³
